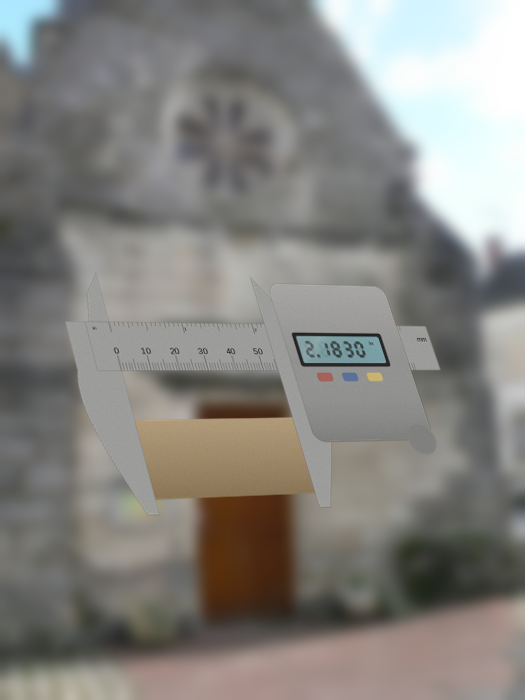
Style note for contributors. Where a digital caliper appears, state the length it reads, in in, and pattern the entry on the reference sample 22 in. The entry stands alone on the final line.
2.1830 in
